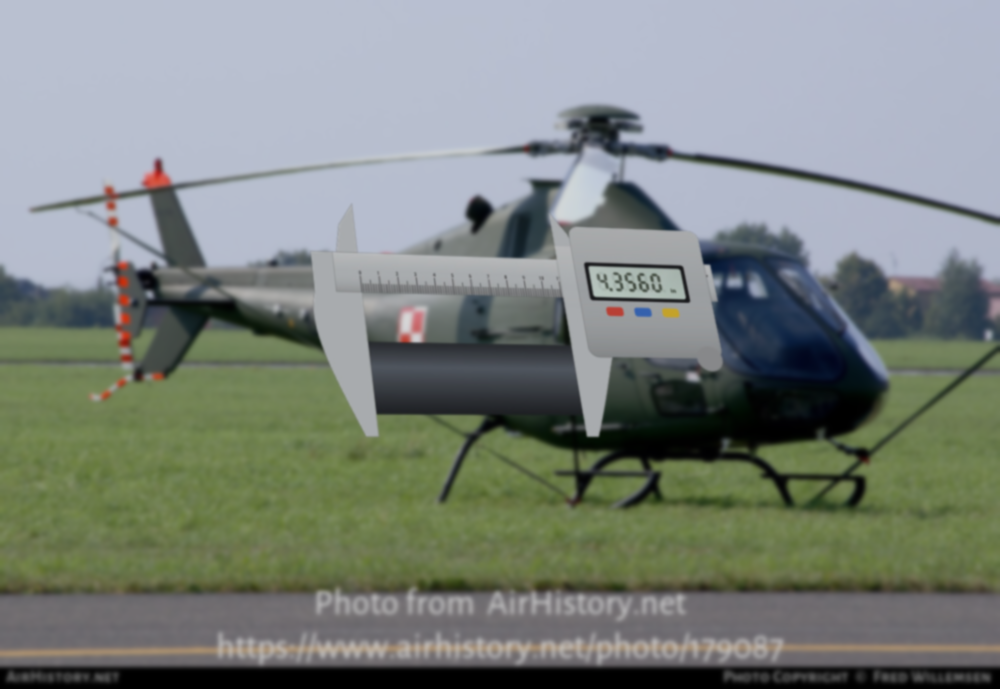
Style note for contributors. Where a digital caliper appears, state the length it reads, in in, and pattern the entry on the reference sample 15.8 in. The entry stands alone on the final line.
4.3560 in
